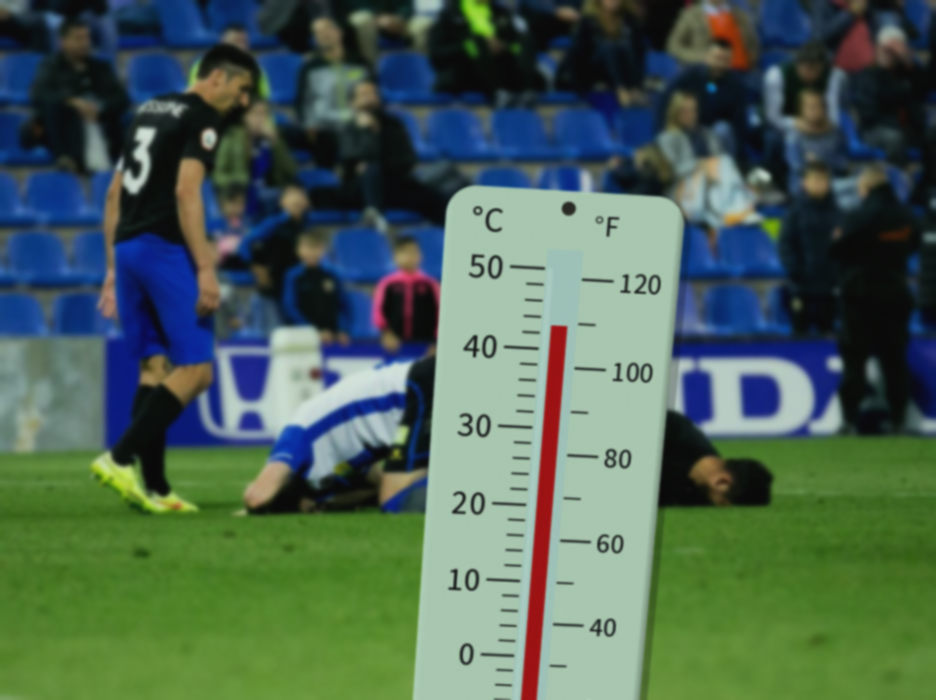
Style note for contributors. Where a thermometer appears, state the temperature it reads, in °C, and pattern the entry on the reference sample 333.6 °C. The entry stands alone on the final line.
43 °C
